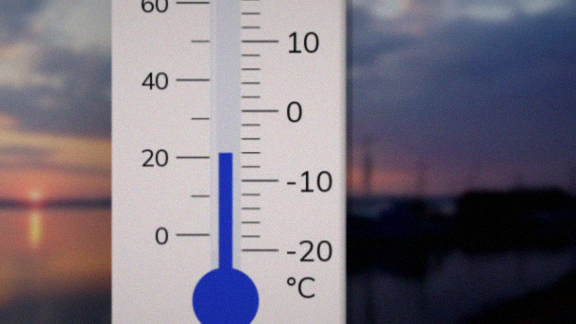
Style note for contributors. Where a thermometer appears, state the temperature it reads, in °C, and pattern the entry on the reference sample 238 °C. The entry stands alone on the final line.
-6 °C
